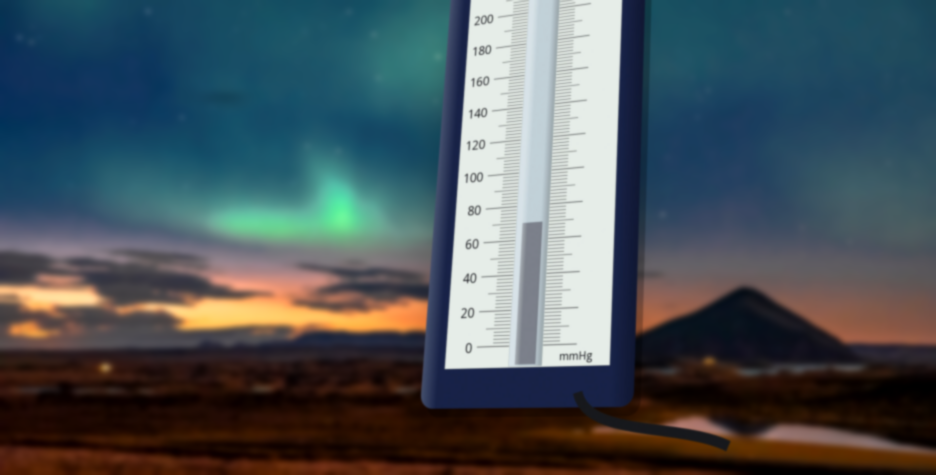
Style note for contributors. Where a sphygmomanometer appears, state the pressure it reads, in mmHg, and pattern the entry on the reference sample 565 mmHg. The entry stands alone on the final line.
70 mmHg
